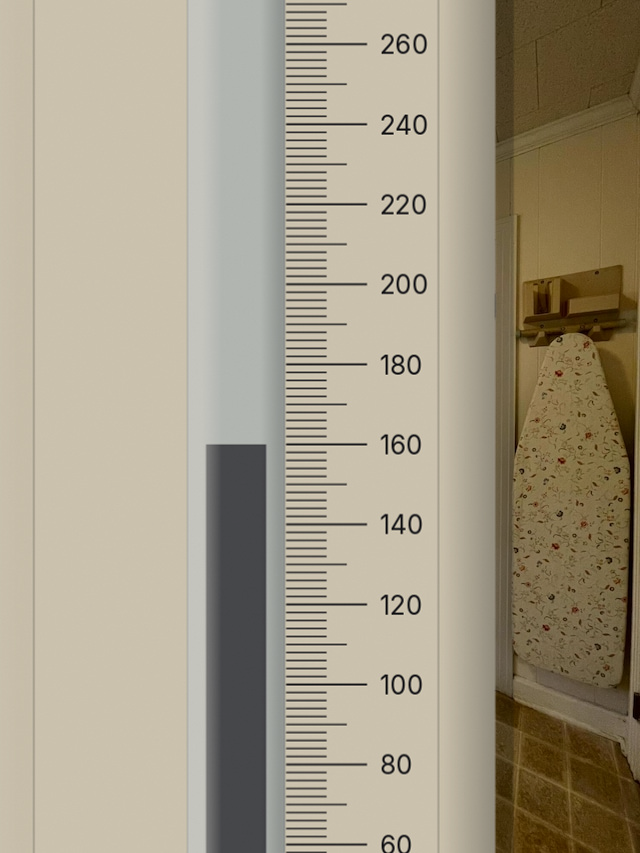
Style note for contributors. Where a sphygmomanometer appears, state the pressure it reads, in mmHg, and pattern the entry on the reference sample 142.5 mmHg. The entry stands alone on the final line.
160 mmHg
